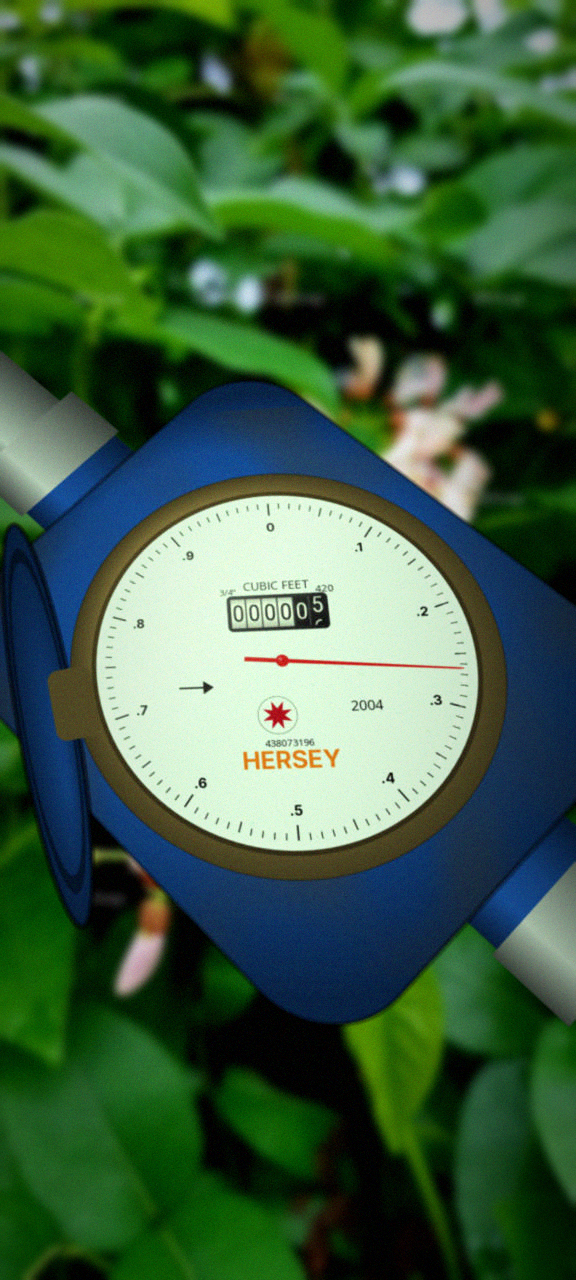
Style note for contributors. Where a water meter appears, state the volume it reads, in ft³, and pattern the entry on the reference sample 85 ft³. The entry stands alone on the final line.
5.26 ft³
